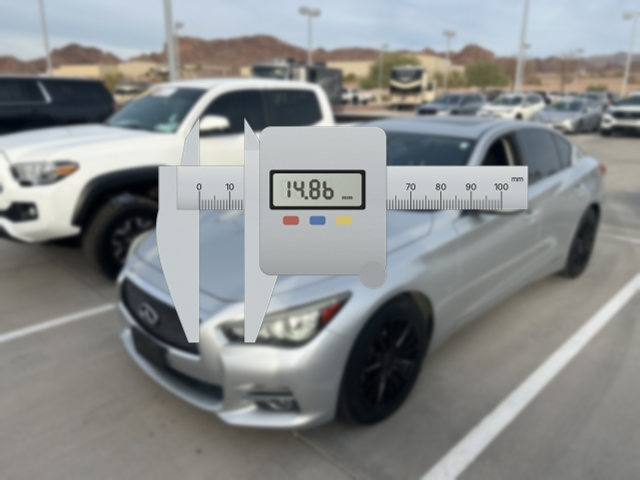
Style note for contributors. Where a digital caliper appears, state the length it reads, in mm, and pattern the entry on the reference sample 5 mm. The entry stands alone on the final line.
14.86 mm
